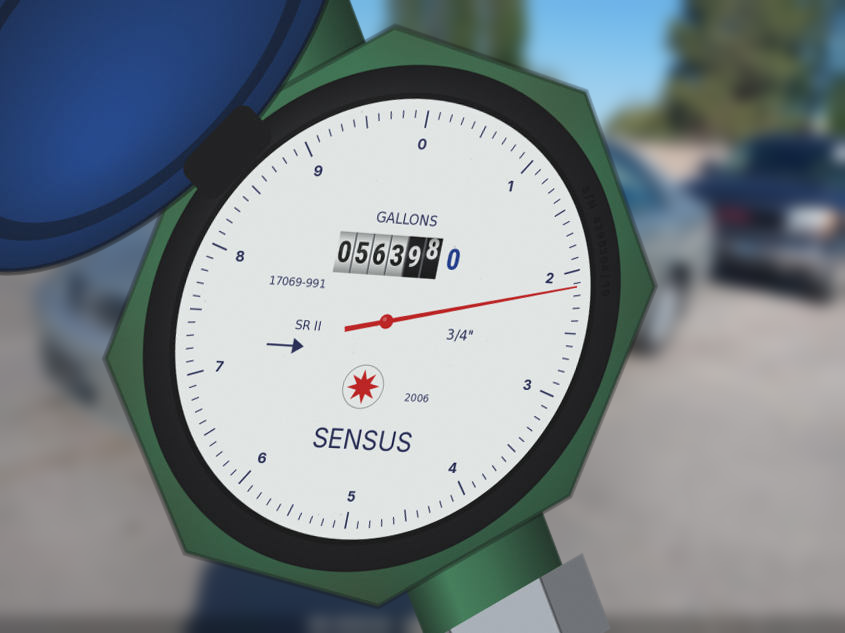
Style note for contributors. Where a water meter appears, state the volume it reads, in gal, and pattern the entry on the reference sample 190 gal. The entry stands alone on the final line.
563982.1 gal
